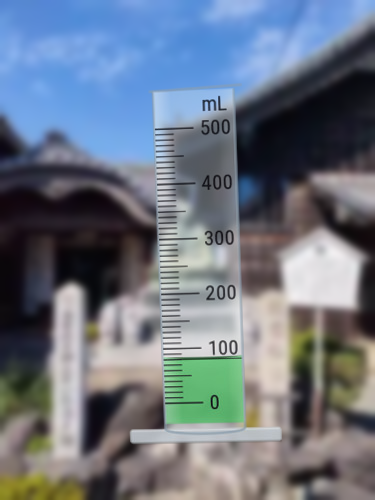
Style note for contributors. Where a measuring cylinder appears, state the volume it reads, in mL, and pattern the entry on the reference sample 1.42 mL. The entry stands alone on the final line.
80 mL
